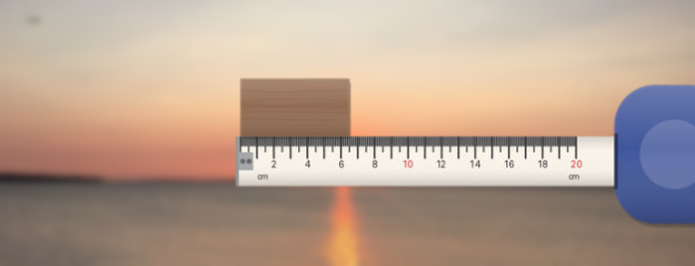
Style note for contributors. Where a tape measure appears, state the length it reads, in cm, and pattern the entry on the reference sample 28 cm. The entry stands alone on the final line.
6.5 cm
